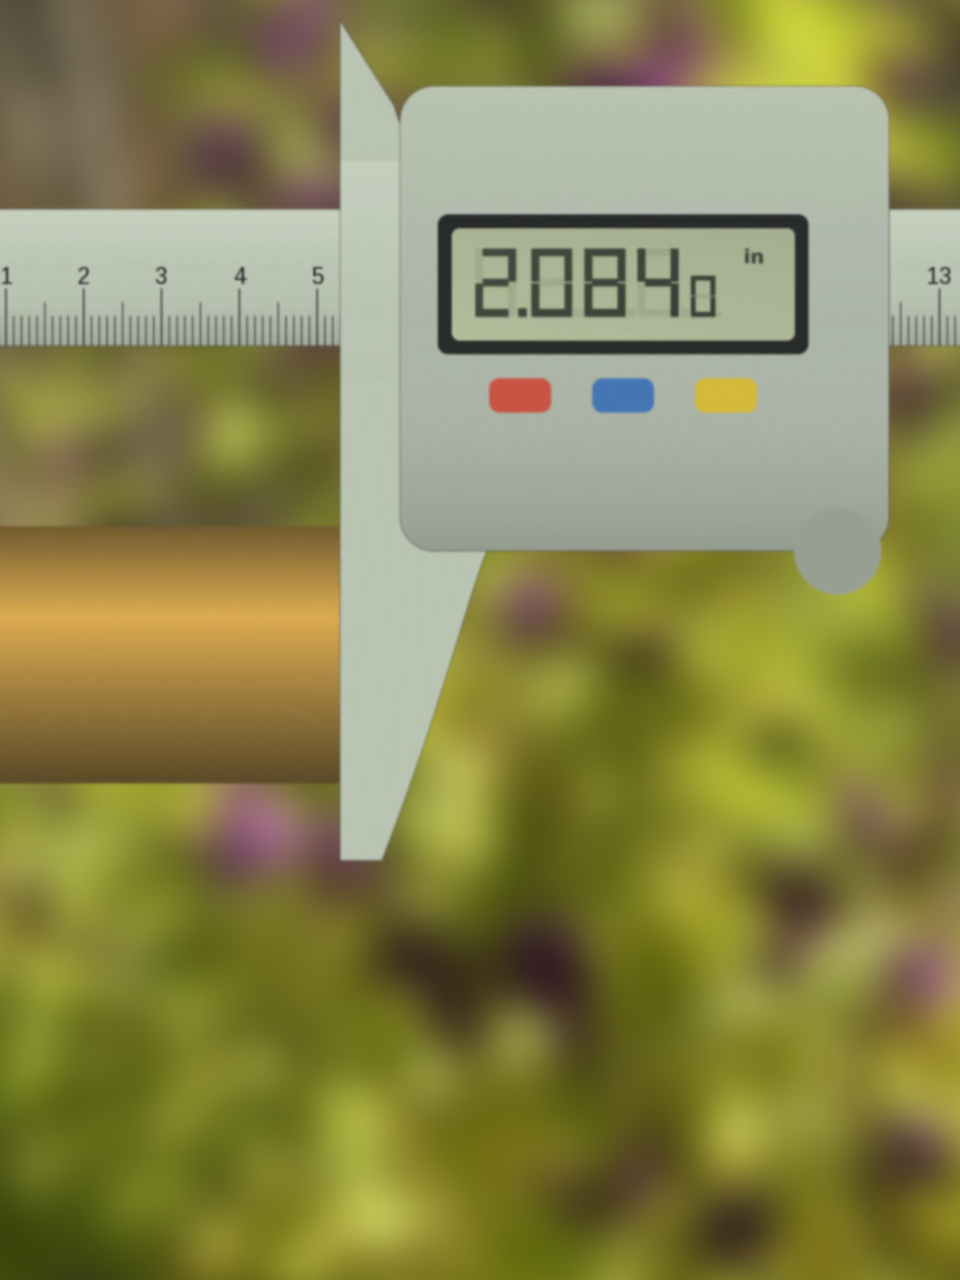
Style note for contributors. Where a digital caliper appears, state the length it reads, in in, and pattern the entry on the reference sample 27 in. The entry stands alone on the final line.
2.0840 in
